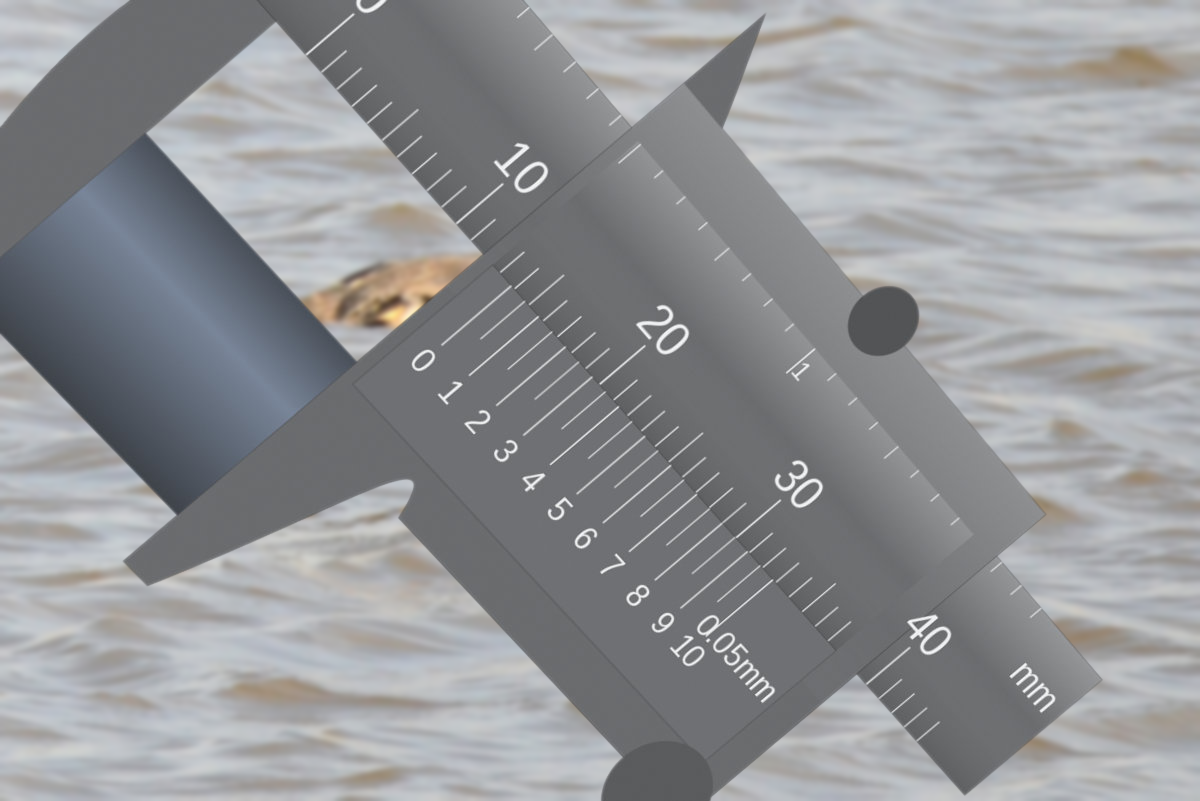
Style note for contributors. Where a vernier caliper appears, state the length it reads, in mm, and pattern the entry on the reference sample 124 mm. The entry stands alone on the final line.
13.8 mm
